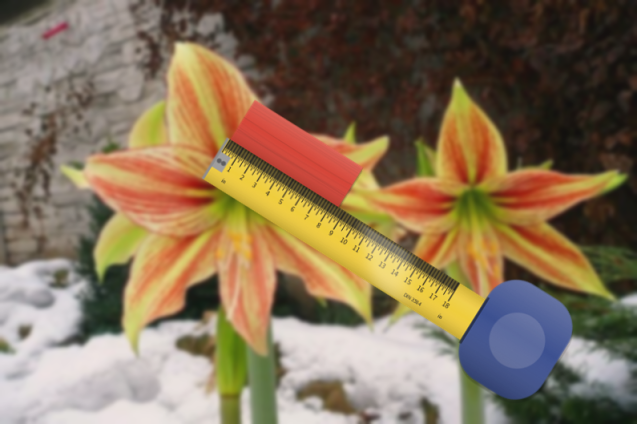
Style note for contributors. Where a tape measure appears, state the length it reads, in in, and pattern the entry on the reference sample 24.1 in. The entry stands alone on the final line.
8.5 in
